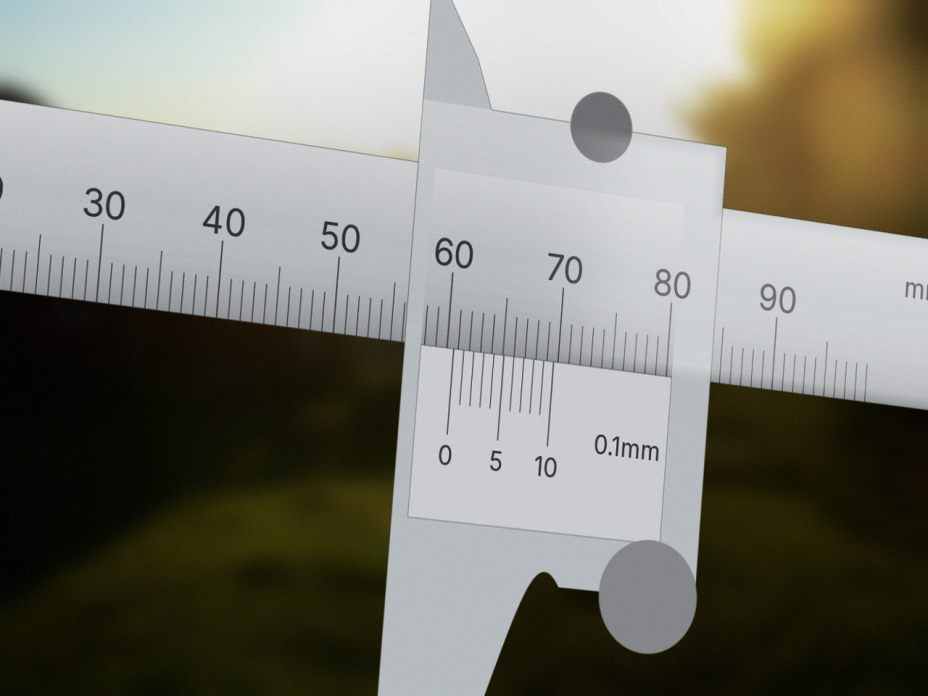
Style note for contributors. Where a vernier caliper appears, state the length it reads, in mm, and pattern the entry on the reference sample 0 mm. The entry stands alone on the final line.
60.6 mm
